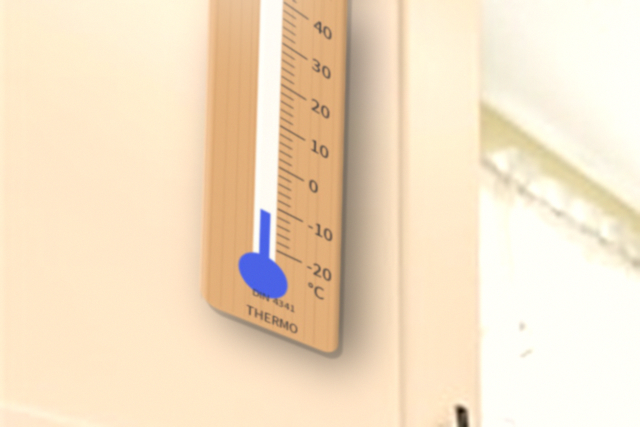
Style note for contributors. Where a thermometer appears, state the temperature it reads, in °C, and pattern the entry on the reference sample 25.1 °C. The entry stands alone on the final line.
-12 °C
